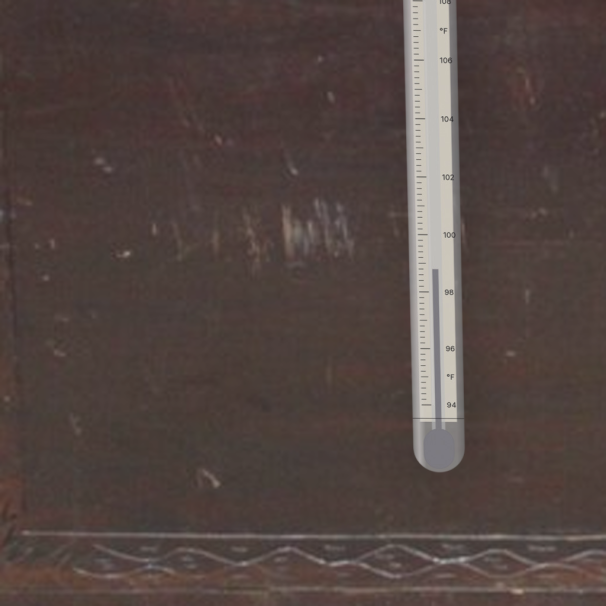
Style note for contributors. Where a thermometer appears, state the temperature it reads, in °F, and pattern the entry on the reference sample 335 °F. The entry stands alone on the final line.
98.8 °F
